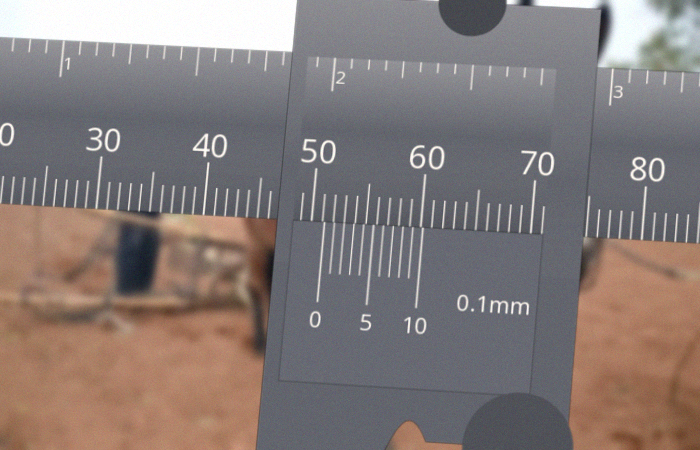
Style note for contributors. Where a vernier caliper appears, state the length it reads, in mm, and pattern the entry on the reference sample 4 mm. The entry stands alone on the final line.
51.2 mm
